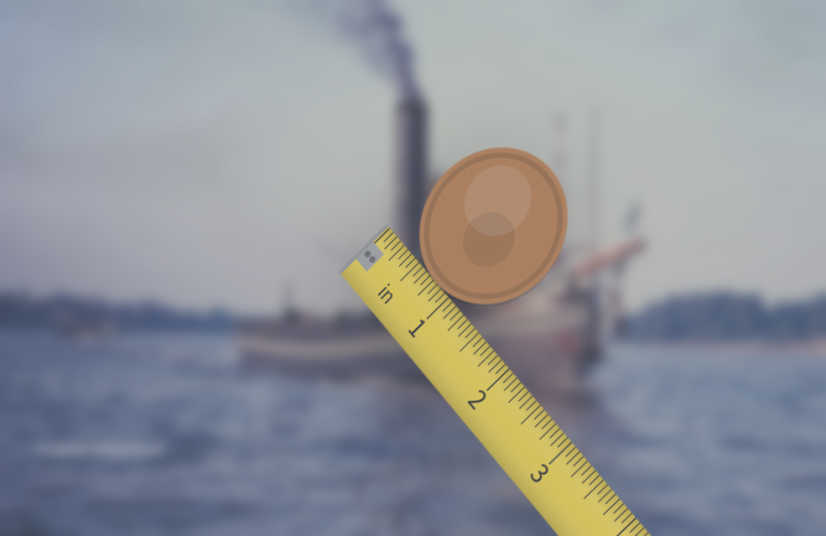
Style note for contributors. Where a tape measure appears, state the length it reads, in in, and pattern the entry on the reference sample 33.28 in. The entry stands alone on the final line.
1.5625 in
